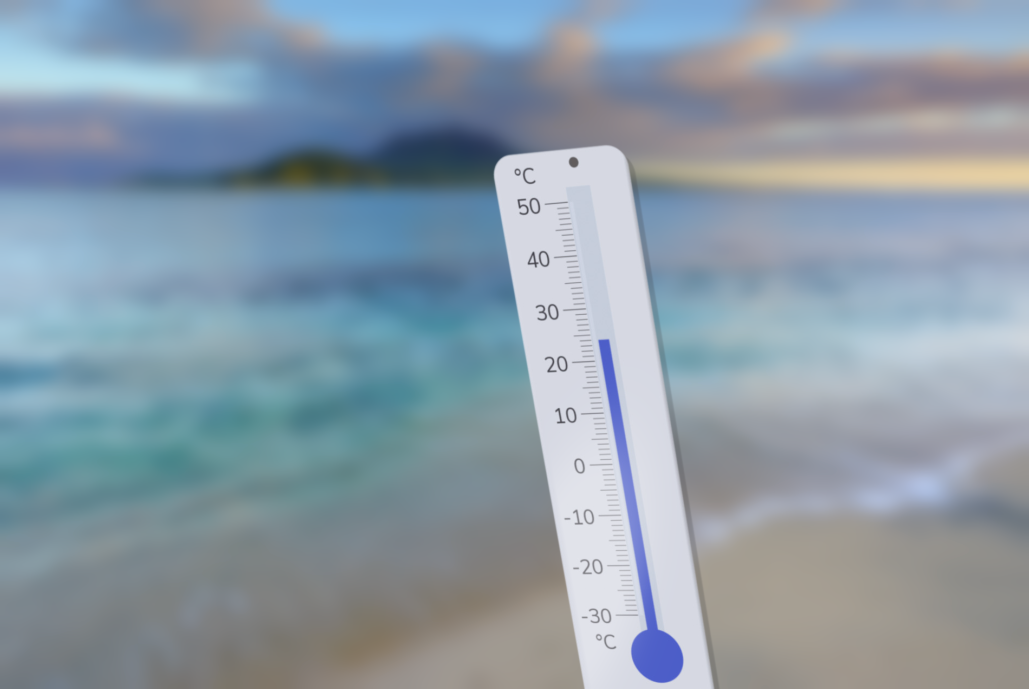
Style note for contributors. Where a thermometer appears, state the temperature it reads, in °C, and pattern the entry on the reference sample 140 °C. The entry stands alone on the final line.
24 °C
